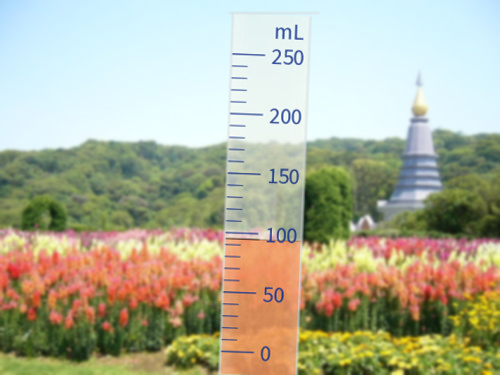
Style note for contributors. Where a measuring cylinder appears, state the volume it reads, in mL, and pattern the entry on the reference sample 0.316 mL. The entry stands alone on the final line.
95 mL
